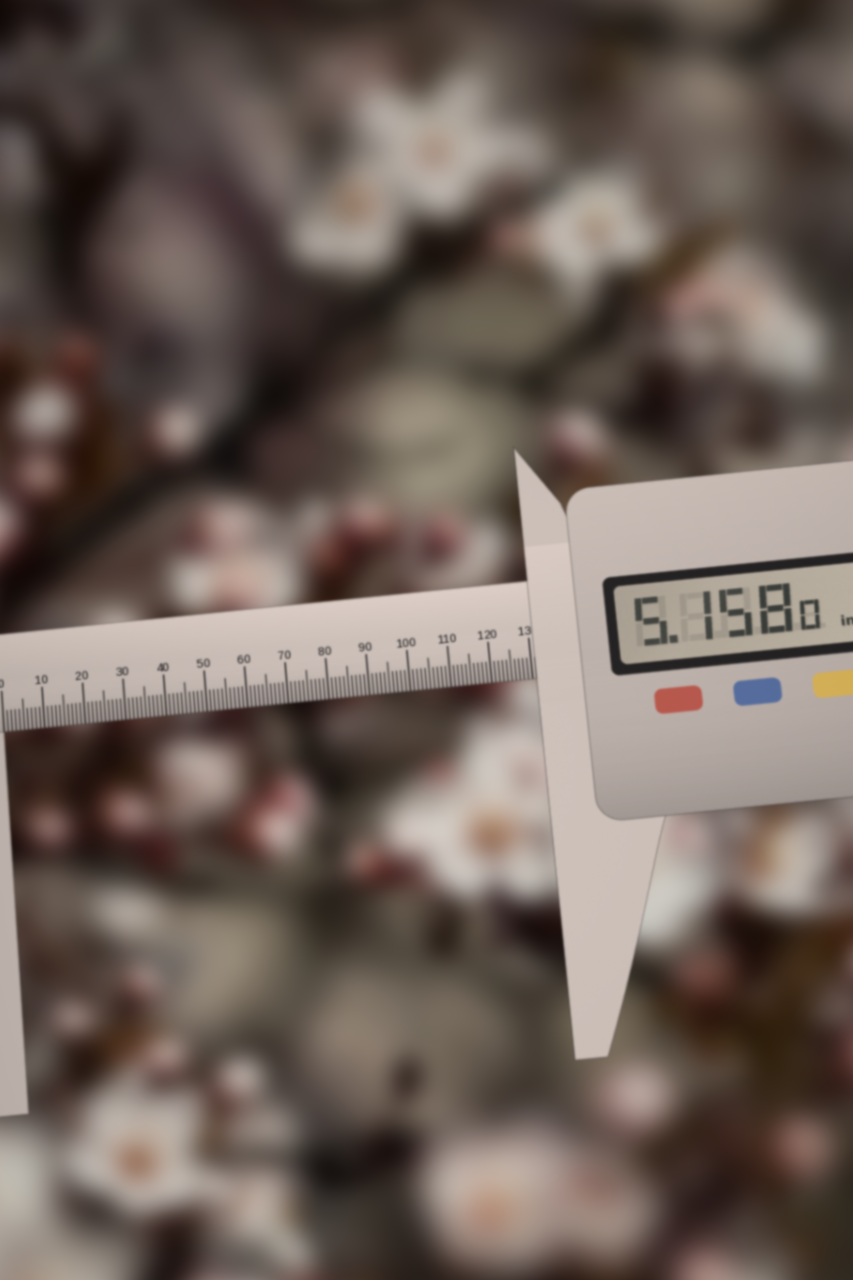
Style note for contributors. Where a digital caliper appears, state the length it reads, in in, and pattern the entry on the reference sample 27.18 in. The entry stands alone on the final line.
5.1580 in
